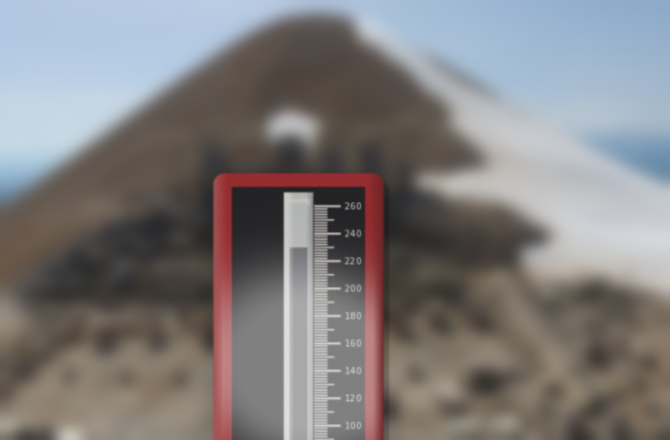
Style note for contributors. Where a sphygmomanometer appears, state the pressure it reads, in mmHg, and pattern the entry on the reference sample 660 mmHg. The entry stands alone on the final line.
230 mmHg
